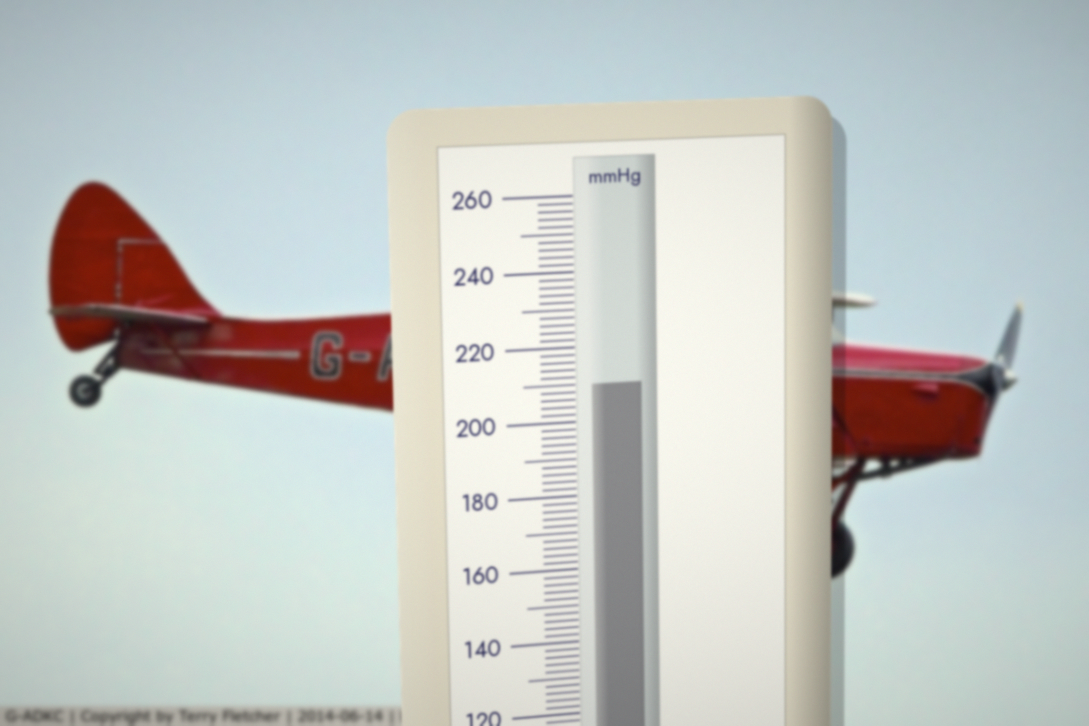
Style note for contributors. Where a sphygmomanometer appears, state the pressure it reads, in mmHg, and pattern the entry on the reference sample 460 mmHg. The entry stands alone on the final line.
210 mmHg
